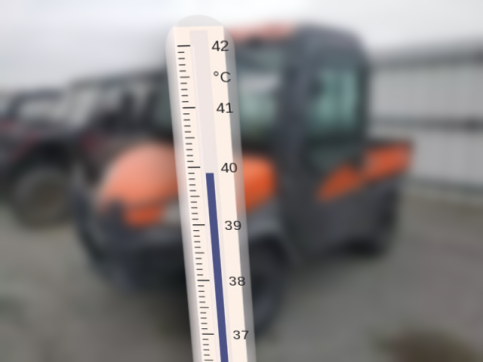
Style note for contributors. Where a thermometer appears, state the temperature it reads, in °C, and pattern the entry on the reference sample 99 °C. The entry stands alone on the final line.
39.9 °C
